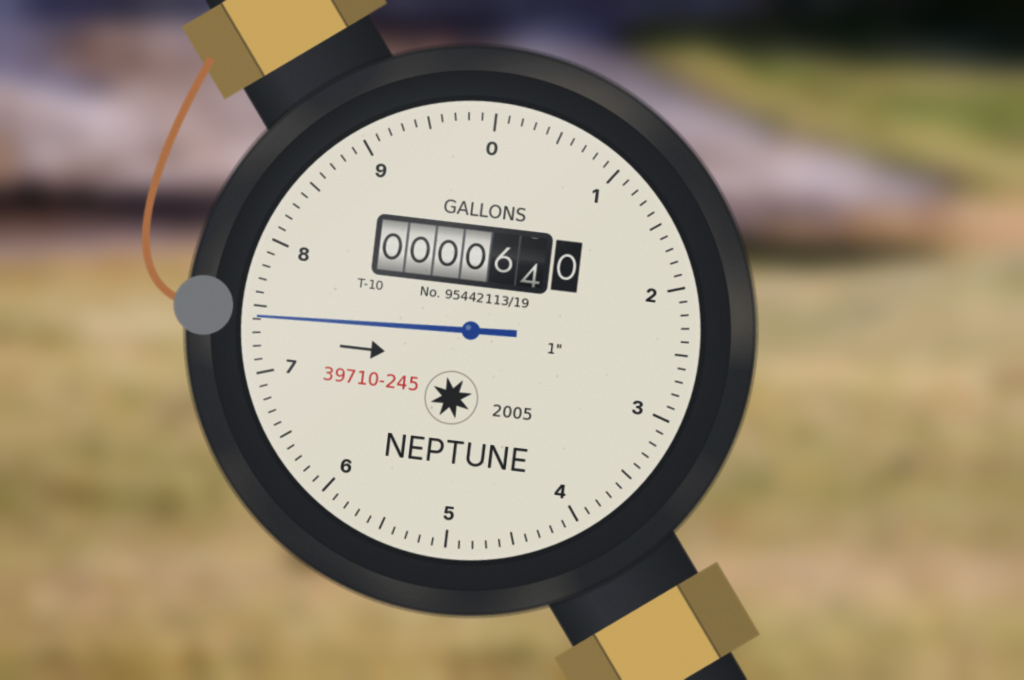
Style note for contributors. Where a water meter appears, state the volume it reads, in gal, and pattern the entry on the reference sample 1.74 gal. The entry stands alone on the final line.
637.4 gal
